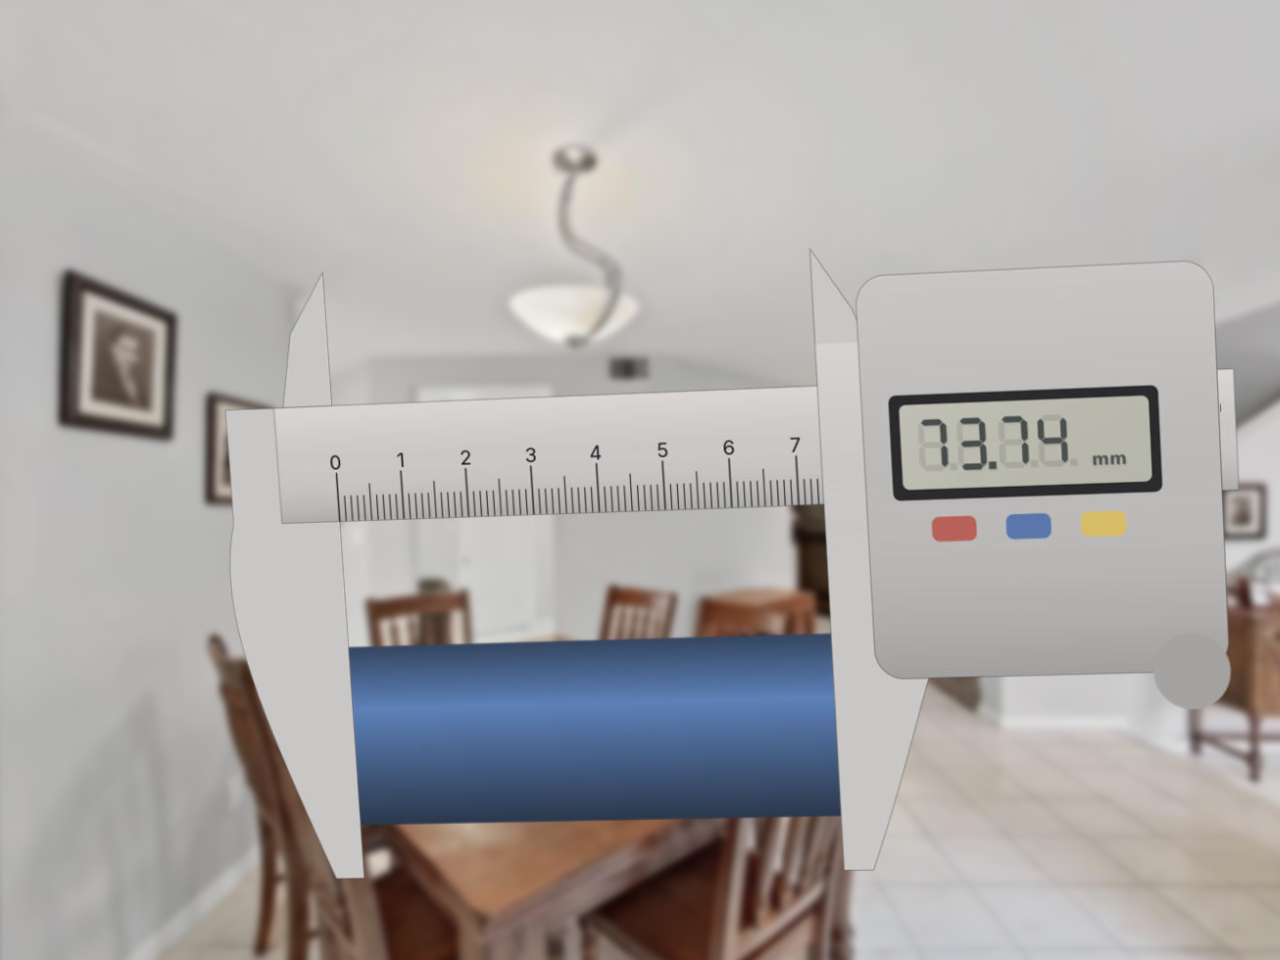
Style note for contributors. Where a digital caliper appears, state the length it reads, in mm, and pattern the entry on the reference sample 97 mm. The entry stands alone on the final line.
73.74 mm
